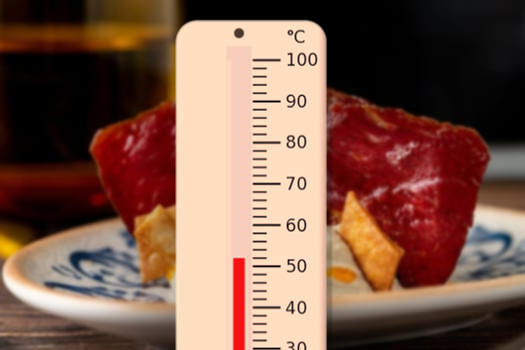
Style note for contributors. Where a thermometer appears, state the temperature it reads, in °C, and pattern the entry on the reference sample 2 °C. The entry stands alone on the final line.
52 °C
